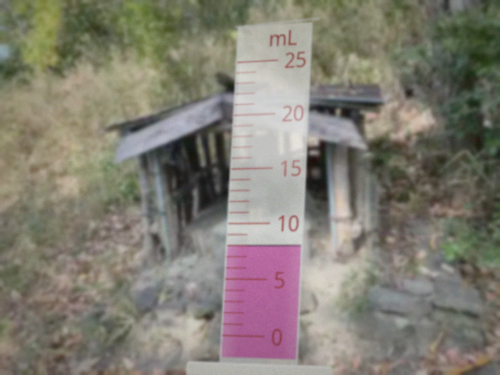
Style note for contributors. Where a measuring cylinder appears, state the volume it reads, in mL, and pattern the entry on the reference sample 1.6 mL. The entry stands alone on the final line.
8 mL
